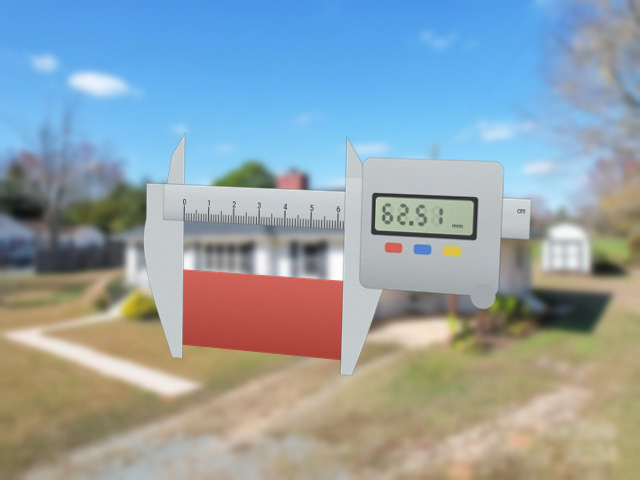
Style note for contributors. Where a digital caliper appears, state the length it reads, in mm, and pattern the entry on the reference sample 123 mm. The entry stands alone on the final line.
62.51 mm
